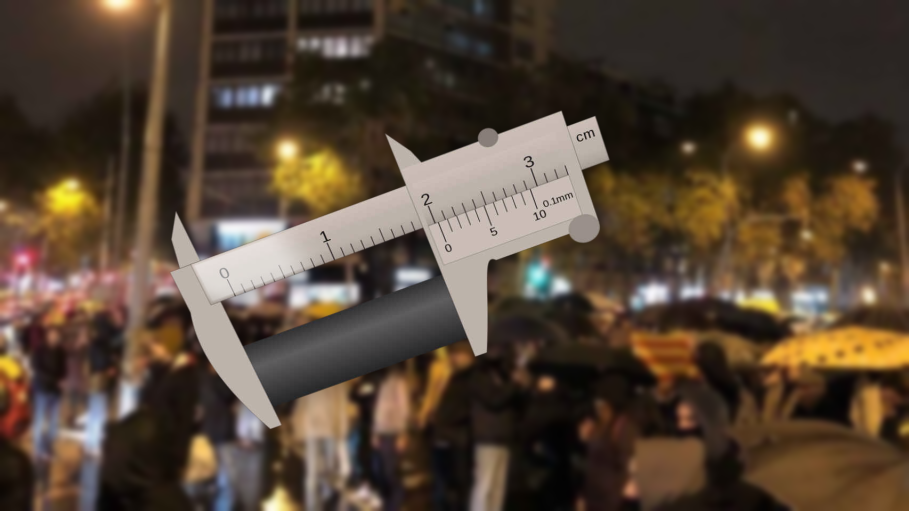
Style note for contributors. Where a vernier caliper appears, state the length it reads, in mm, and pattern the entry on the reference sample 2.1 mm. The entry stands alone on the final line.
20.3 mm
